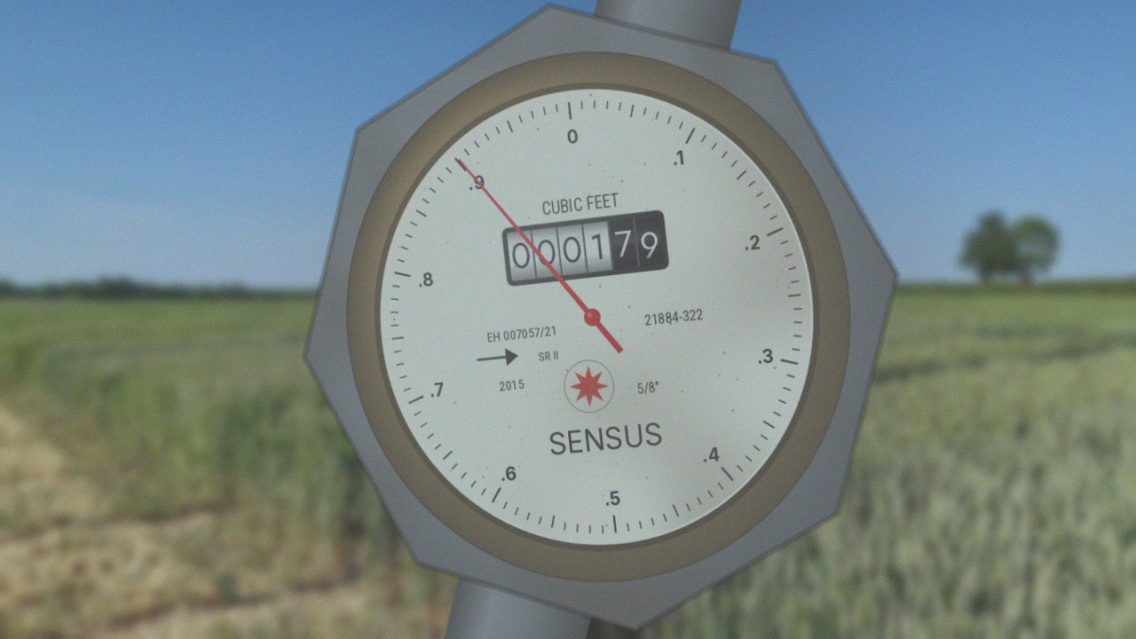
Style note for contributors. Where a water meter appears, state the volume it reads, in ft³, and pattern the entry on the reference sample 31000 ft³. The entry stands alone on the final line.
178.90 ft³
